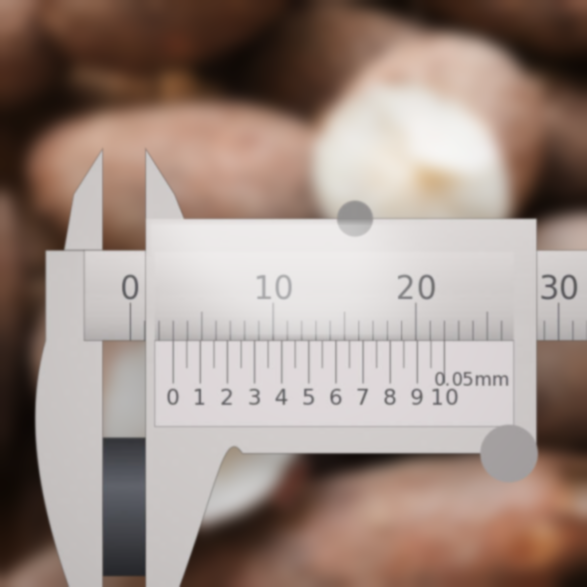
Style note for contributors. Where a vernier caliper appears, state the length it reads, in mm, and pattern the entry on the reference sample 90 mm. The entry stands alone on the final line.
3.0 mm
